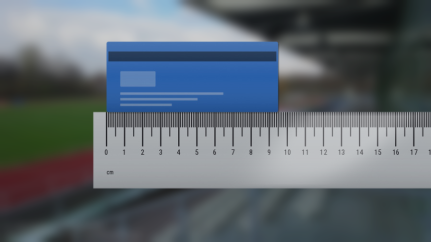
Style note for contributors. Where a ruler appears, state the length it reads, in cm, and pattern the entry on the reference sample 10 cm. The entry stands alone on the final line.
9.5 cm
